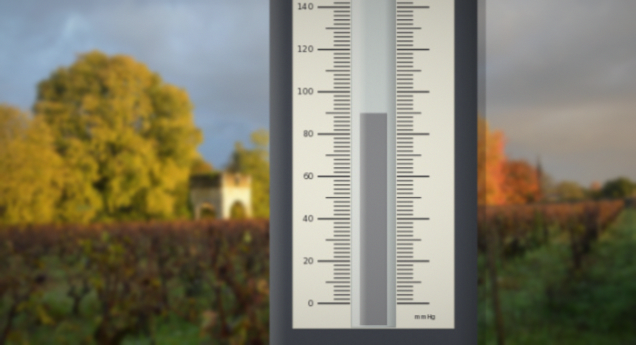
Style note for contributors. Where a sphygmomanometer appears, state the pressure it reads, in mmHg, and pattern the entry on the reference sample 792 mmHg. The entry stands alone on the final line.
90 mmHg
